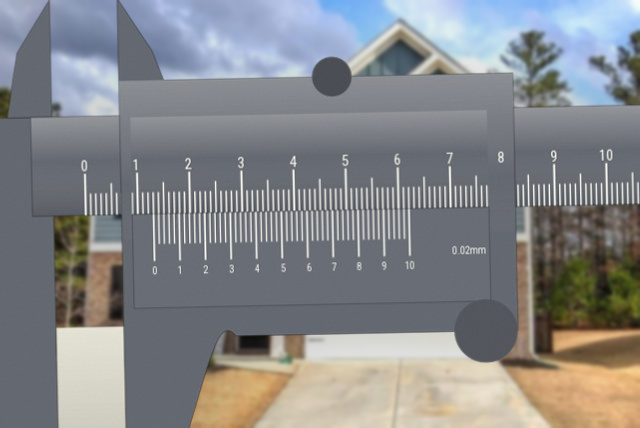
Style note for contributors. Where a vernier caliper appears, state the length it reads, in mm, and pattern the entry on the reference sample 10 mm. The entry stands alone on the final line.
13.0 mm
